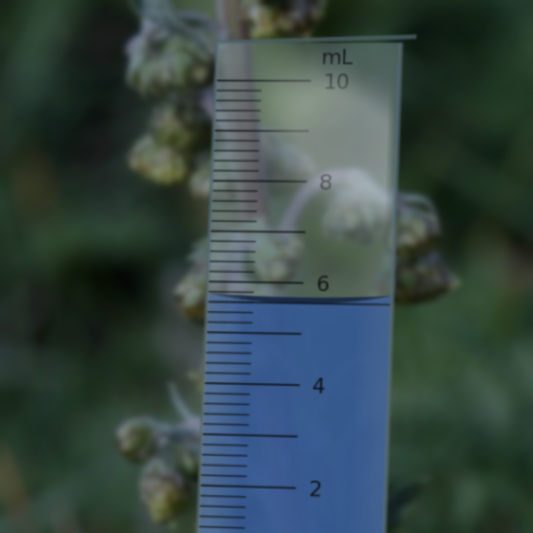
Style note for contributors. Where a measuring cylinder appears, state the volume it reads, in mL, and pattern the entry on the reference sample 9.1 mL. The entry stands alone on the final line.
5.6 mL
